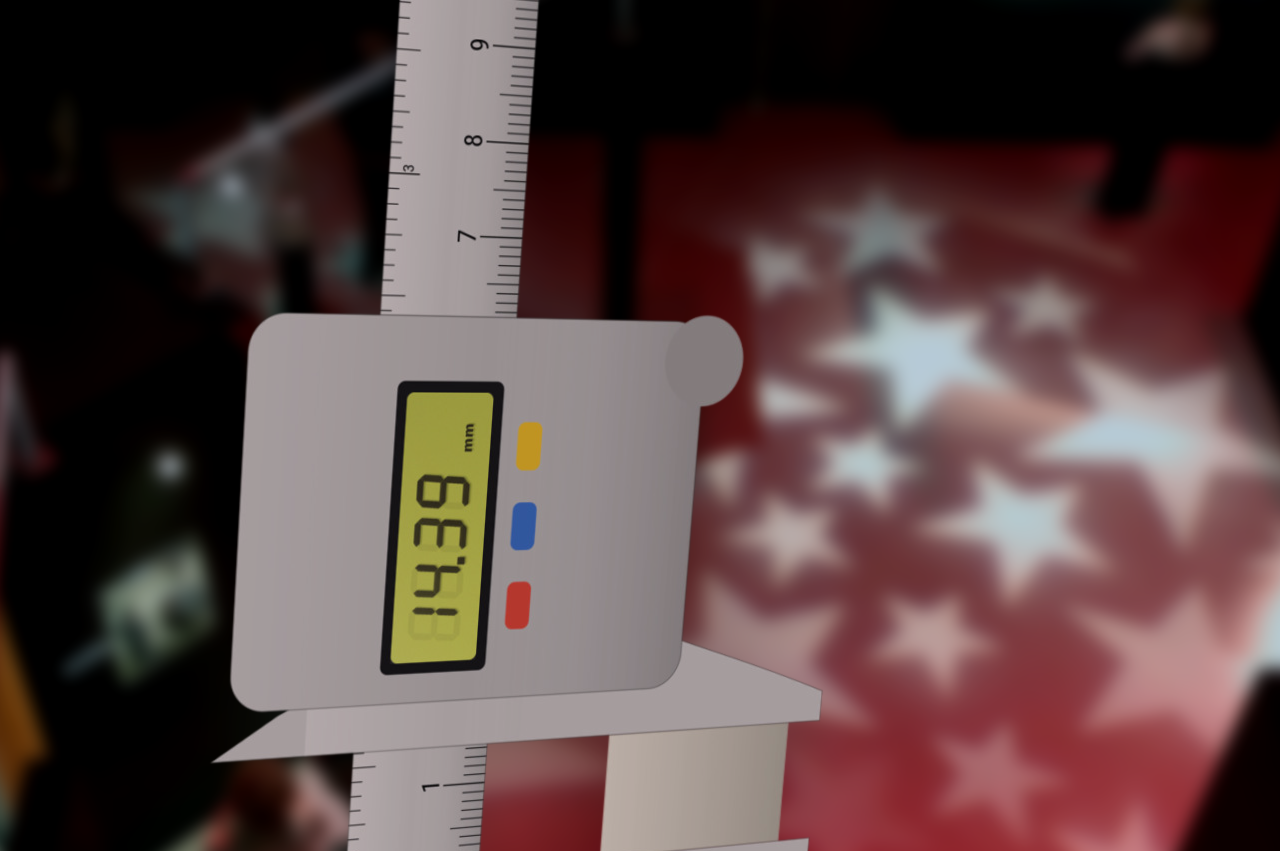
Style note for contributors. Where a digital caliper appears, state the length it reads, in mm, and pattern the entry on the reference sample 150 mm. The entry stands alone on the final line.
14.39 mm
